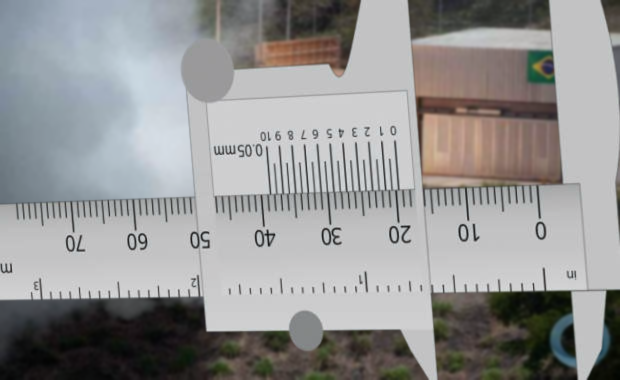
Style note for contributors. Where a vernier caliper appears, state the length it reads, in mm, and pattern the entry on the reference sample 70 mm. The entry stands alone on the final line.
19.6 mm
